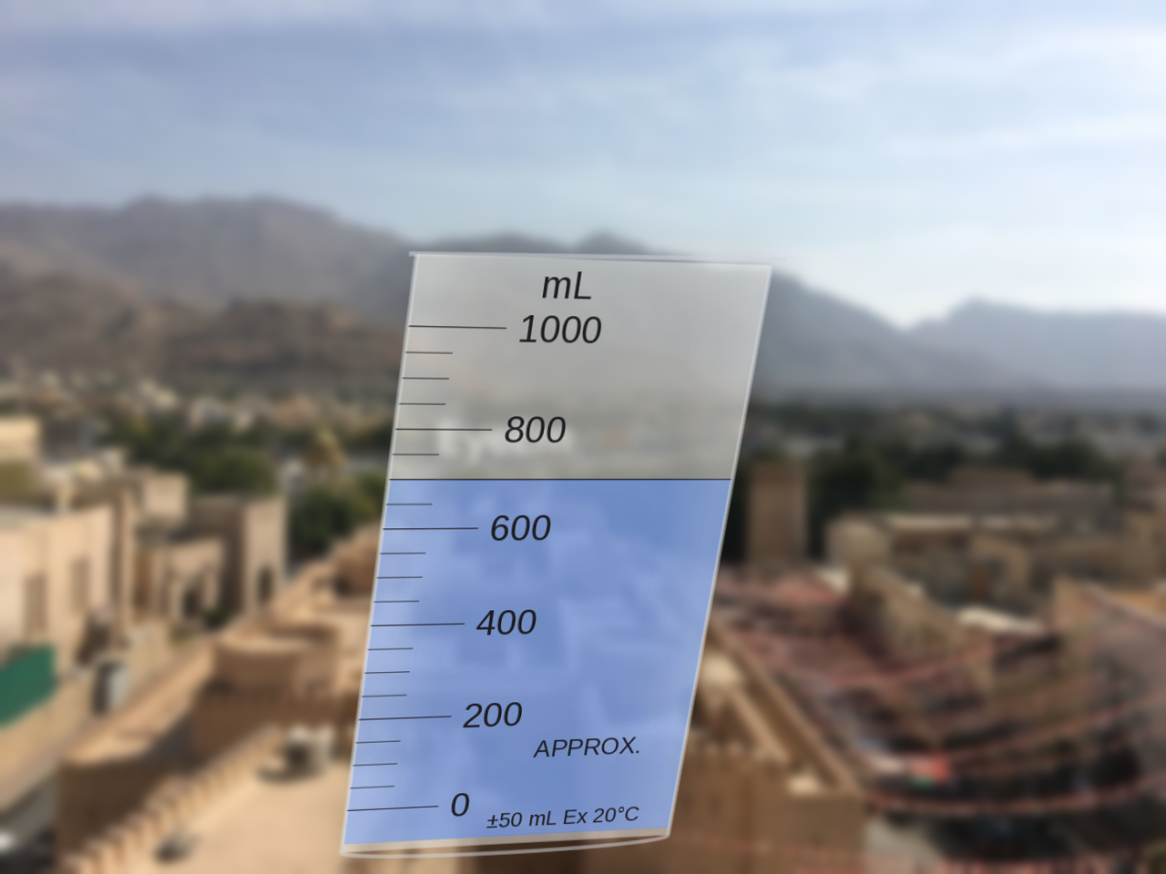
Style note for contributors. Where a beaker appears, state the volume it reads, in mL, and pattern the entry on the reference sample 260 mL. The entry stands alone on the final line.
700 mL
